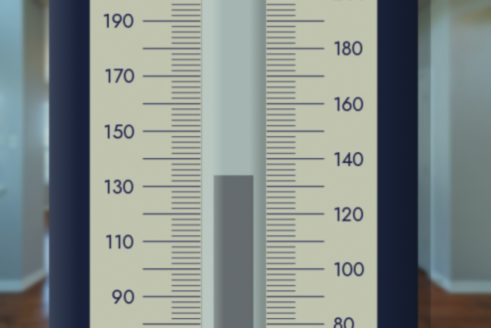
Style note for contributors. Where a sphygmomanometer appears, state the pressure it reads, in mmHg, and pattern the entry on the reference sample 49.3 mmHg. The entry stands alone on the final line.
134 mmHg
